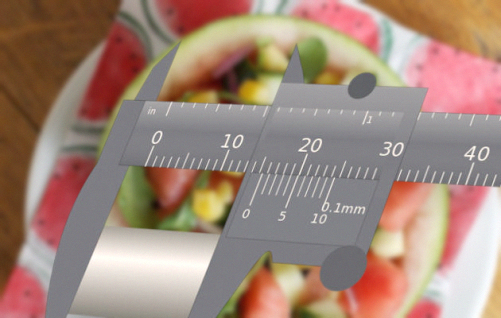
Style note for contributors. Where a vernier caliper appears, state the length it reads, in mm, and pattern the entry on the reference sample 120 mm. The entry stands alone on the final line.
15.4 mm
